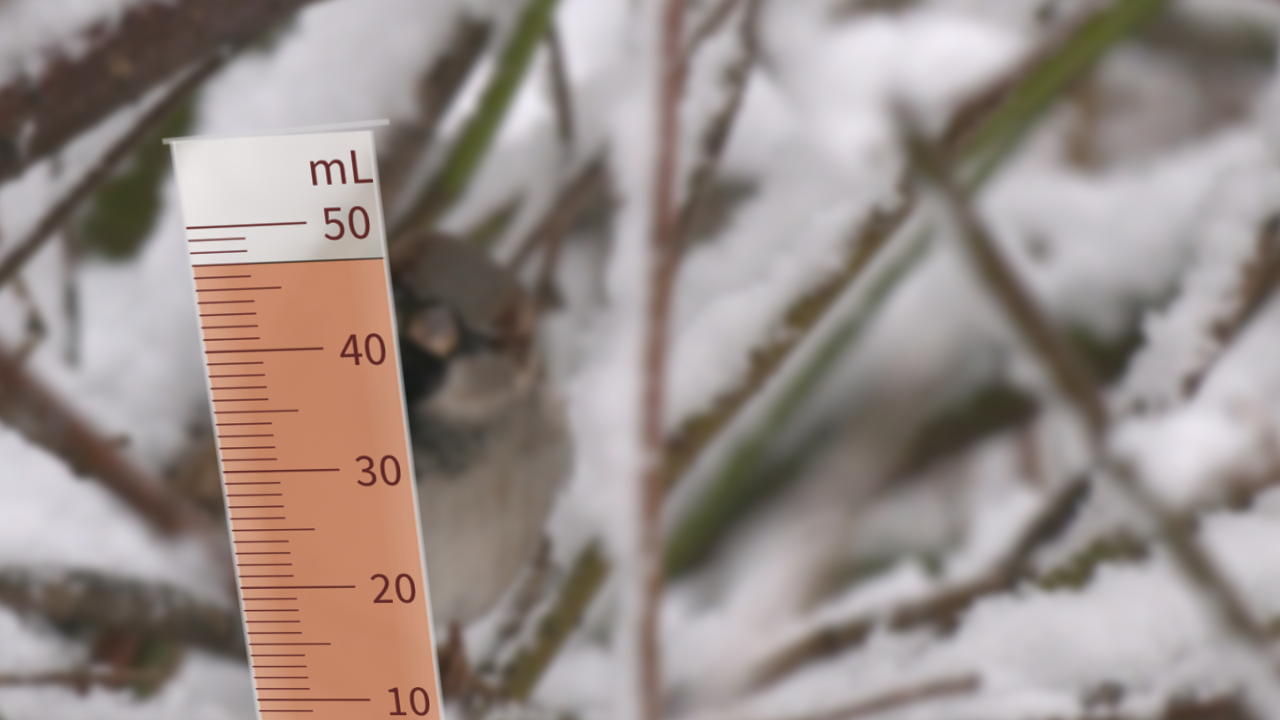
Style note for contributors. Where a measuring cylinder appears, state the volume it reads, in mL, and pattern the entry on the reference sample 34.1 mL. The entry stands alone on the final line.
47 mL
